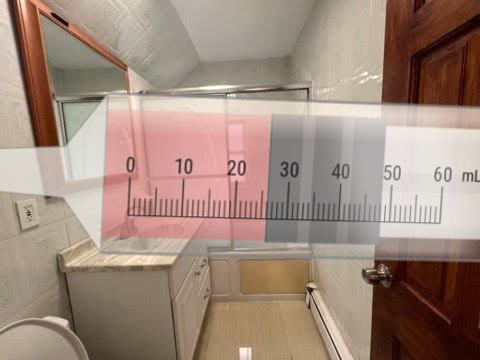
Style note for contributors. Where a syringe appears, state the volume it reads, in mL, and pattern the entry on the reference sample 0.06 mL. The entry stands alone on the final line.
26 mL
